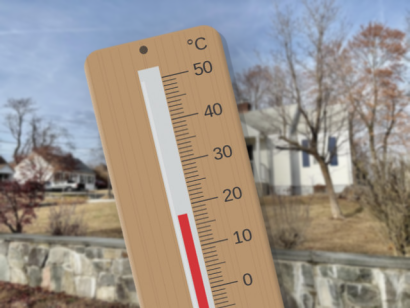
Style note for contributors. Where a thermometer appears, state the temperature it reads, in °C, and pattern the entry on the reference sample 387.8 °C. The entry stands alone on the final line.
18 °C
